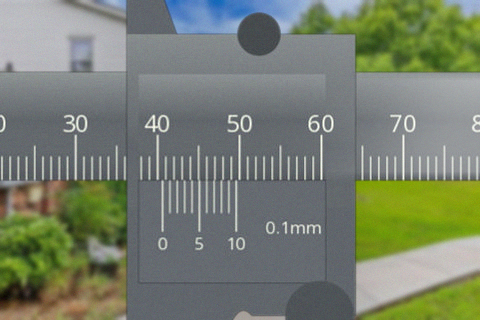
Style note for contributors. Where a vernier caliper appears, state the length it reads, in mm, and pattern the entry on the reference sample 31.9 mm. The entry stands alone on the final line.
40.6 mm
